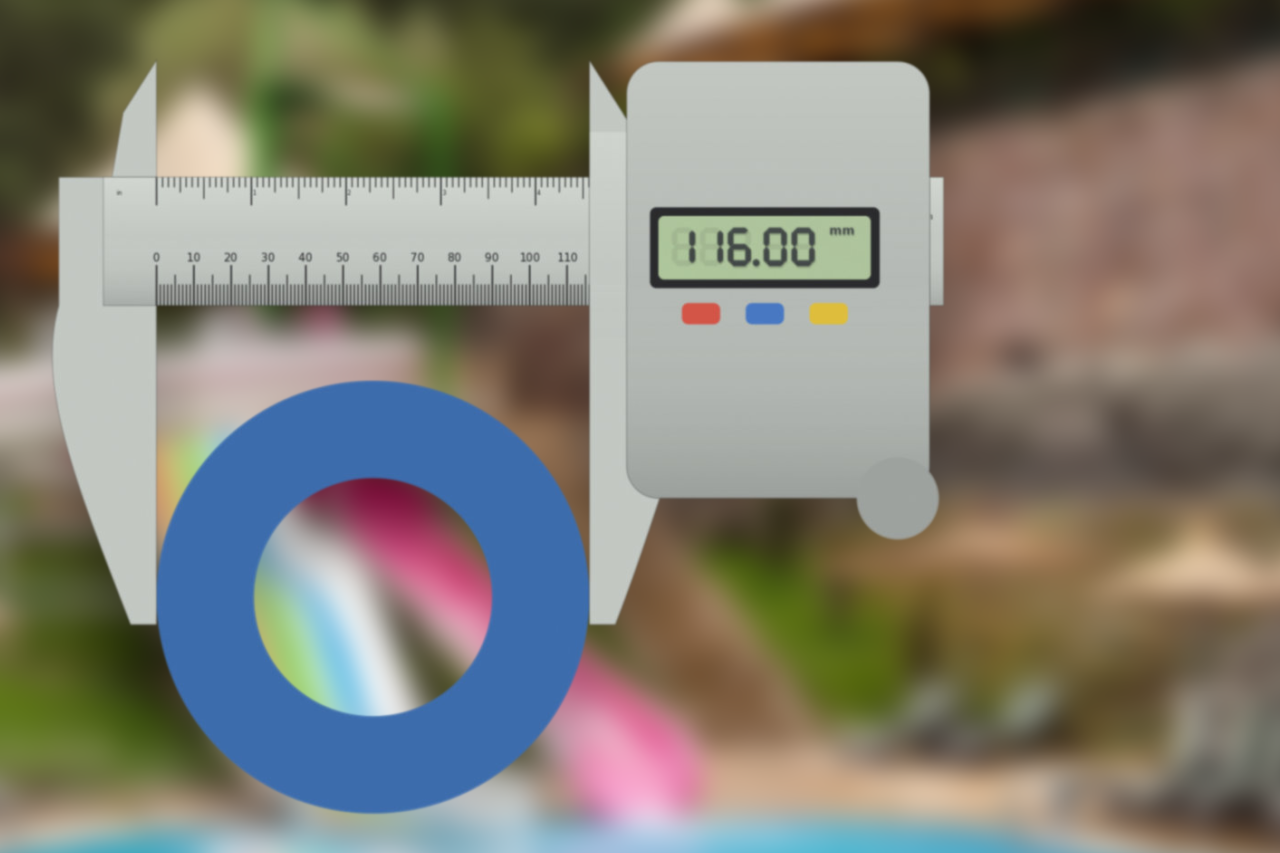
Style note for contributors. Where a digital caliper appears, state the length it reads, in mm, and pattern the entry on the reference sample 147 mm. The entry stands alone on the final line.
116.00 mm
